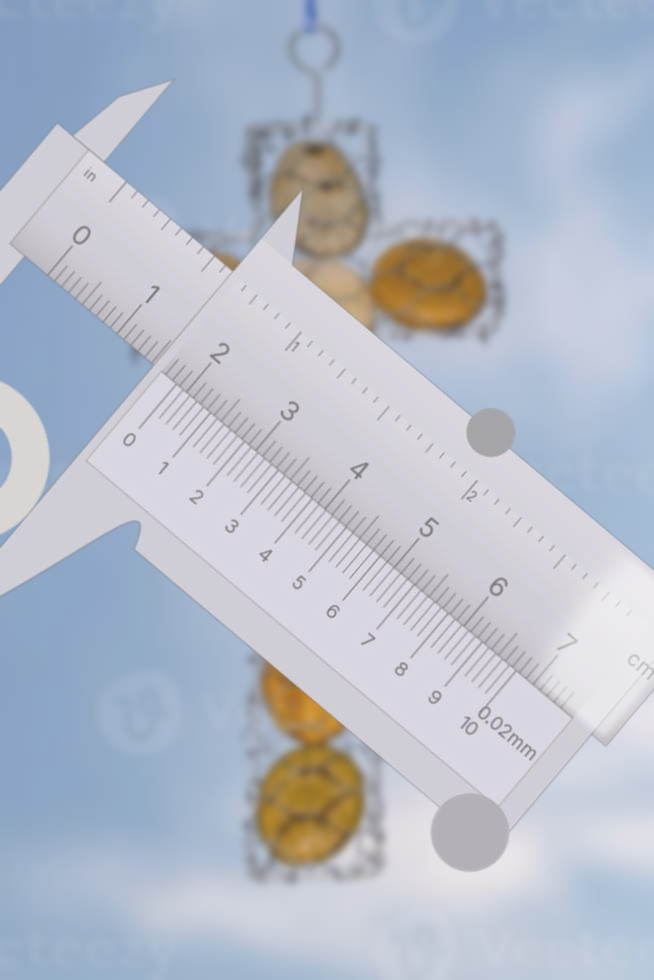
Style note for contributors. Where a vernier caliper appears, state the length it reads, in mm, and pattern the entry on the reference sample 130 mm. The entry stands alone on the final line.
18.6 mm
